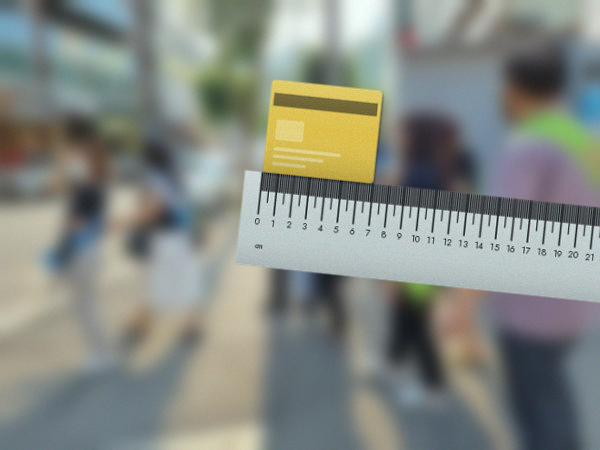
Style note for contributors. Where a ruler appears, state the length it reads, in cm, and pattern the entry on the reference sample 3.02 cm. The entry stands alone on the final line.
7 cm
